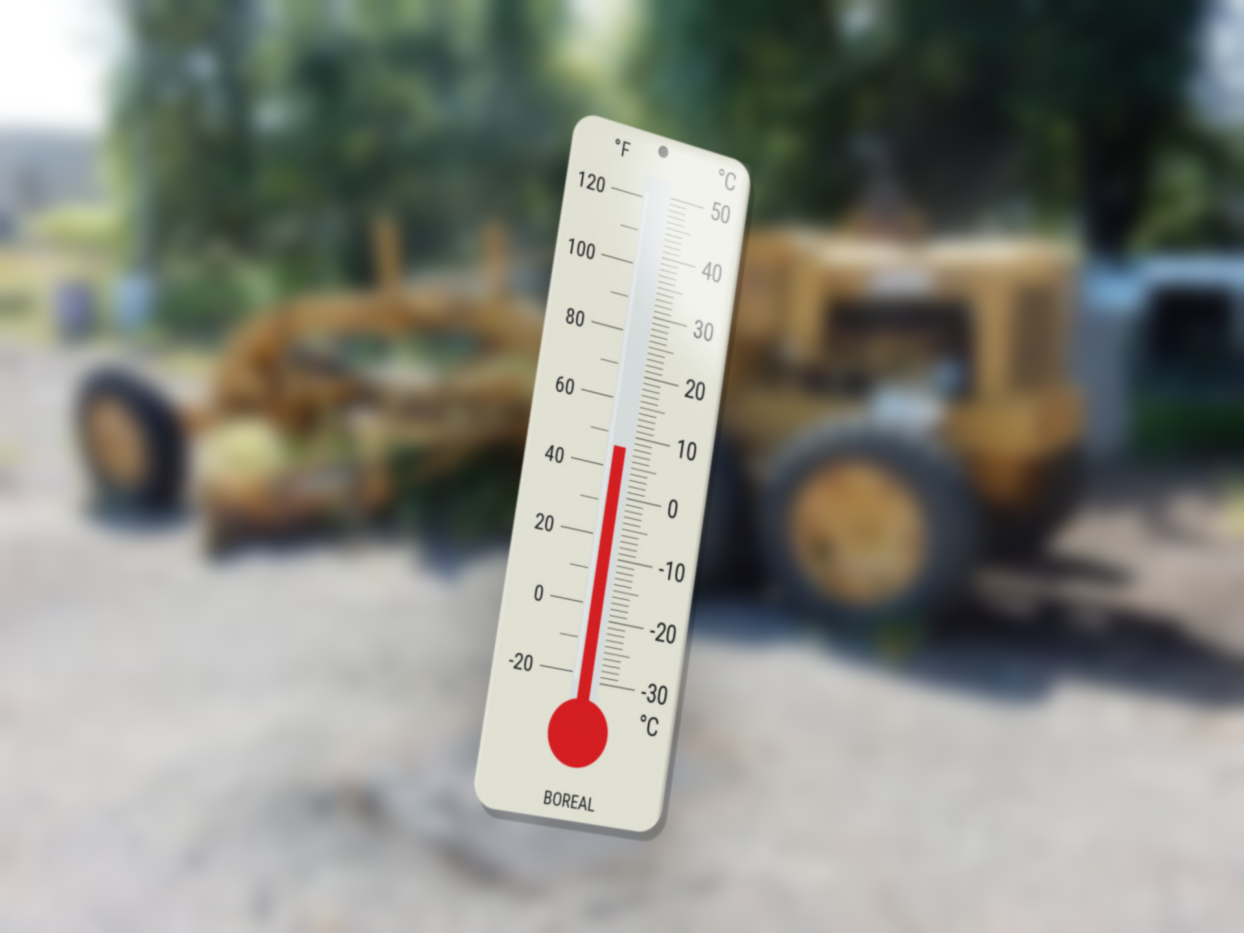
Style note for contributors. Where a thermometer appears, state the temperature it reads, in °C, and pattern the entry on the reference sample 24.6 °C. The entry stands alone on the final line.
8 °C
